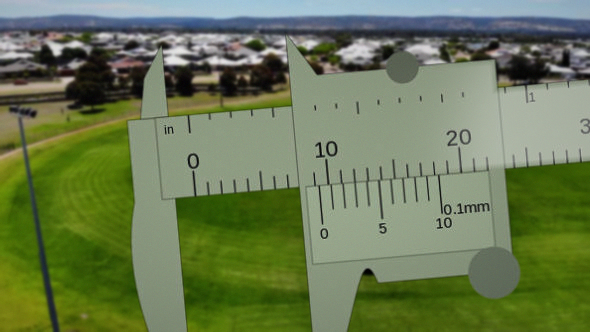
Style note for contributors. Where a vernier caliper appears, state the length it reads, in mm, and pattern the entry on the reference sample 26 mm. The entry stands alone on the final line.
9.3 mm
